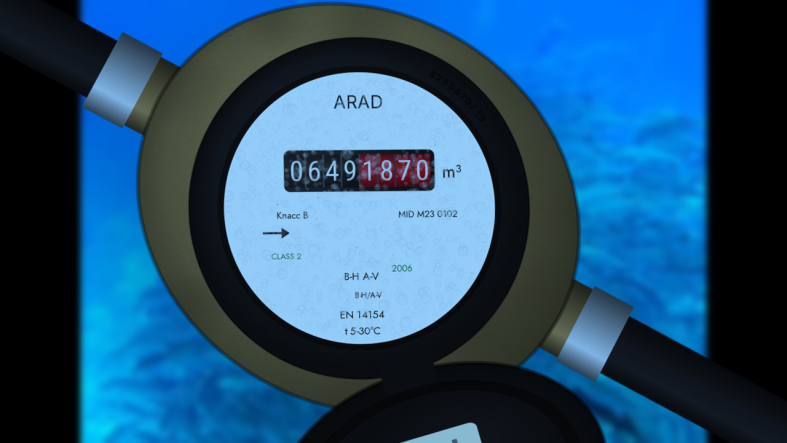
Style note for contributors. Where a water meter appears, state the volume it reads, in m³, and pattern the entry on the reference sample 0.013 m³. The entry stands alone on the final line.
649.1870 m³
